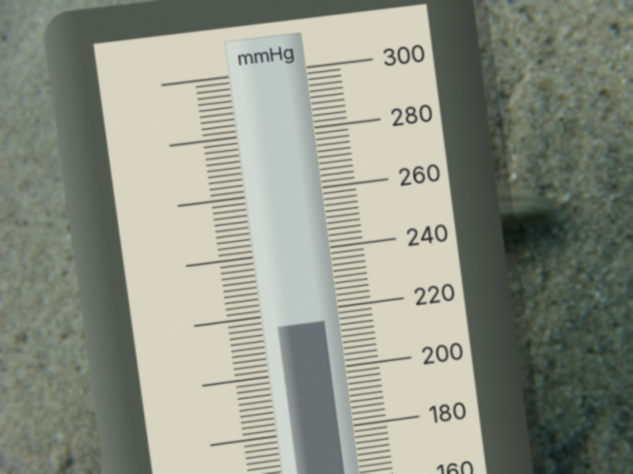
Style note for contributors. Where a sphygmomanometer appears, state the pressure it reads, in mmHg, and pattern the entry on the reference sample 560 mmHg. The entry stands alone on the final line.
216 mmHg
